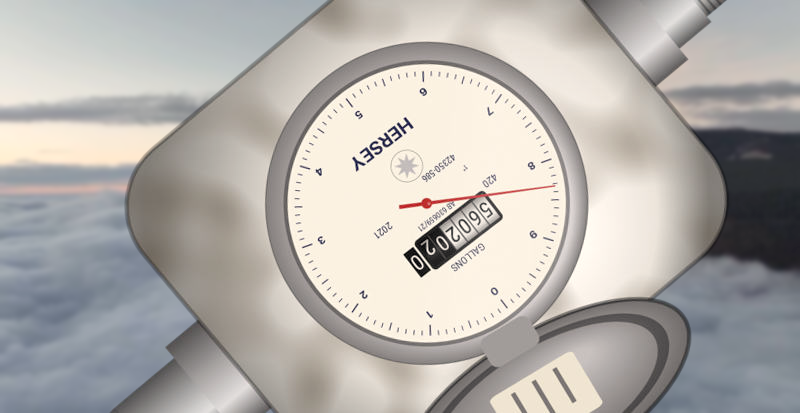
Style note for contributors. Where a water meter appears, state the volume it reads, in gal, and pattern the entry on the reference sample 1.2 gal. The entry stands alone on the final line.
5602018.3 gal
